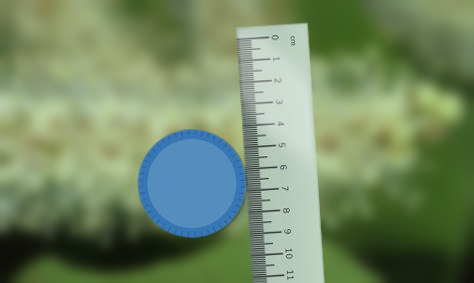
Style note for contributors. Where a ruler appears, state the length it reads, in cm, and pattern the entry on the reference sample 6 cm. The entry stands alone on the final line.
5 cm
